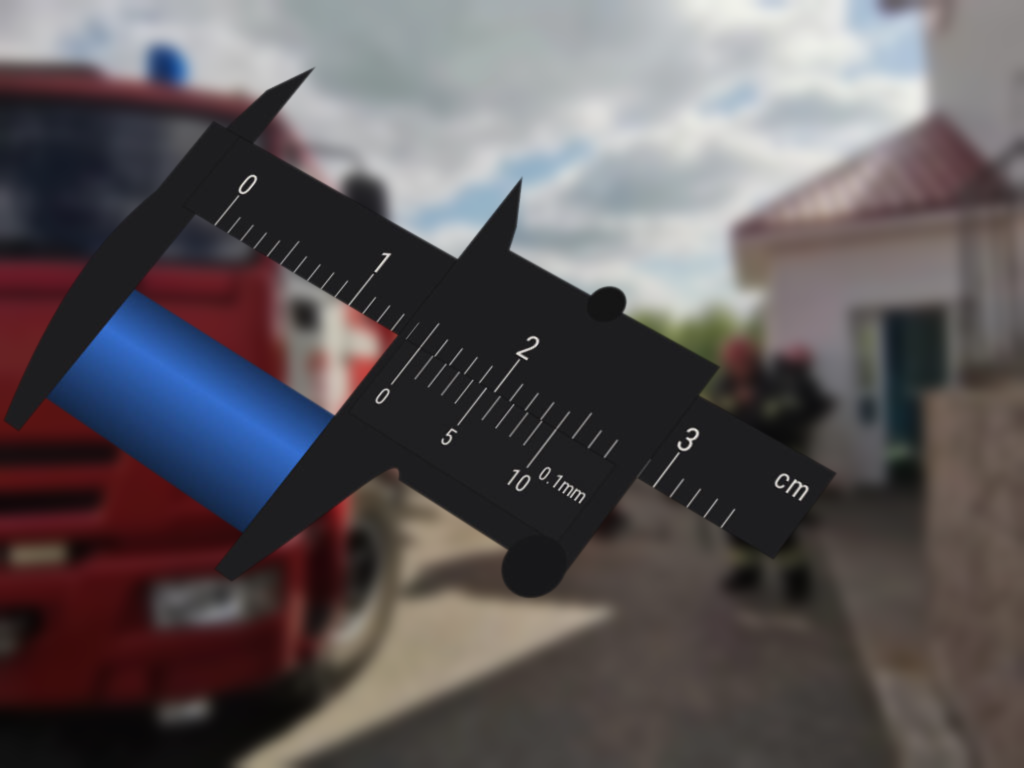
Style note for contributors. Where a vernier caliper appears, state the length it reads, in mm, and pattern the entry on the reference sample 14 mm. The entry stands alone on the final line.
15.0 mm
